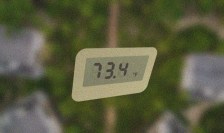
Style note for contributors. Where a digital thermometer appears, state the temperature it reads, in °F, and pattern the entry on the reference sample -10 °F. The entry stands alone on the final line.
73.4 °F
